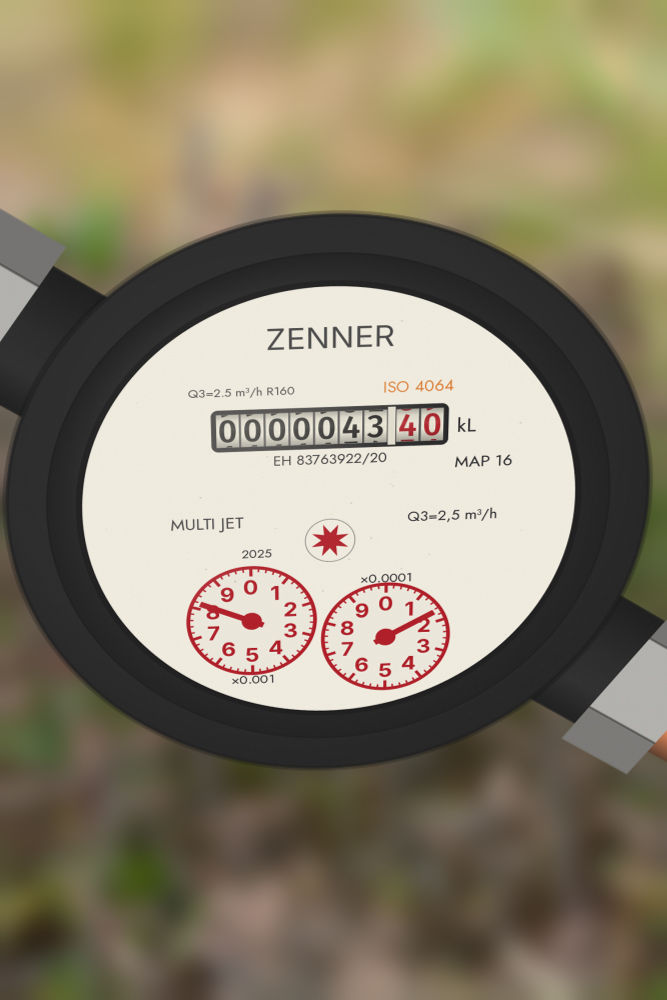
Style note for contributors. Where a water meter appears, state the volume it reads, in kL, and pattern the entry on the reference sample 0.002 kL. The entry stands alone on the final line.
43.4081 kL
